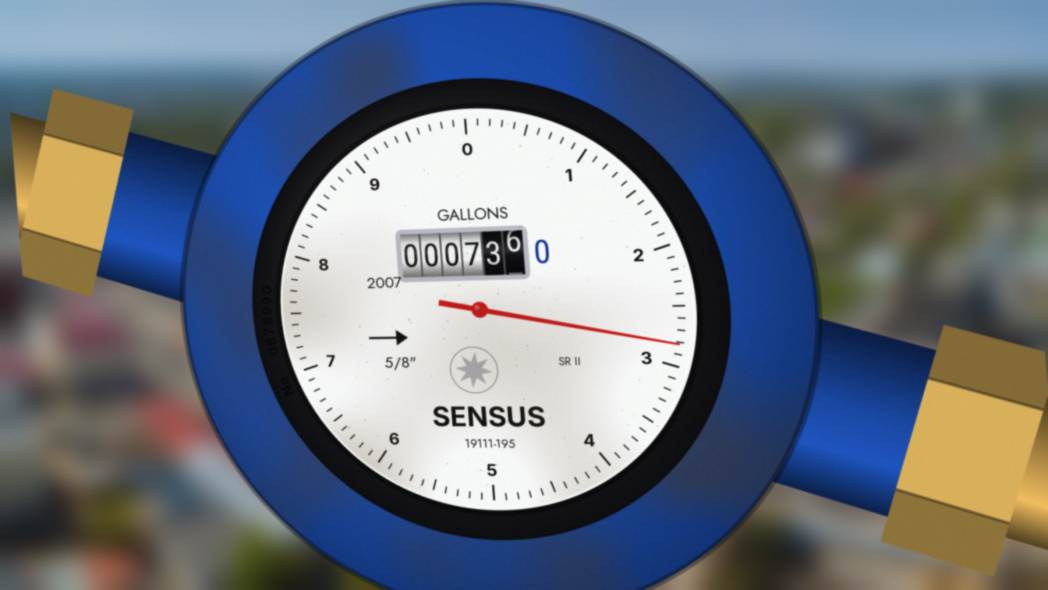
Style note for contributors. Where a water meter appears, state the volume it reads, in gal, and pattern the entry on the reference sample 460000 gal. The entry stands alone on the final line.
7362.8 gal
